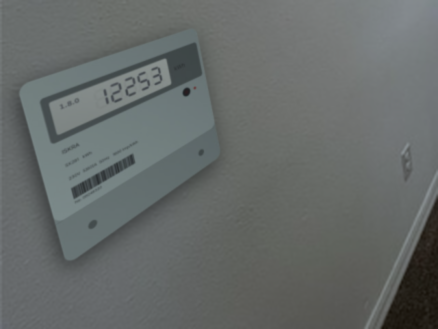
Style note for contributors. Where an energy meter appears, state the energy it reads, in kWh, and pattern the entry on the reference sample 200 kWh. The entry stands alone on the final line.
12253 kWh
